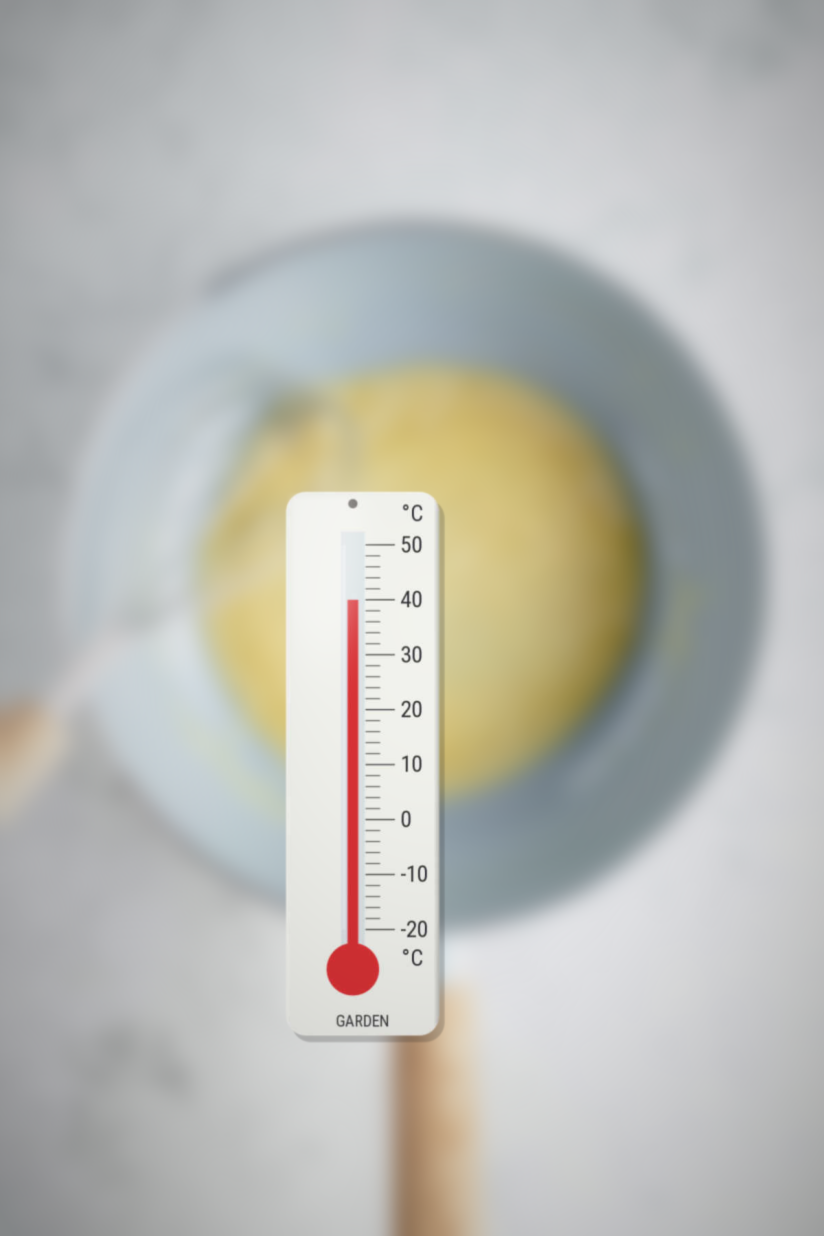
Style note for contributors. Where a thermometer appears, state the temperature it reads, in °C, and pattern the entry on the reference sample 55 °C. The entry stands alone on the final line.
40 °C
